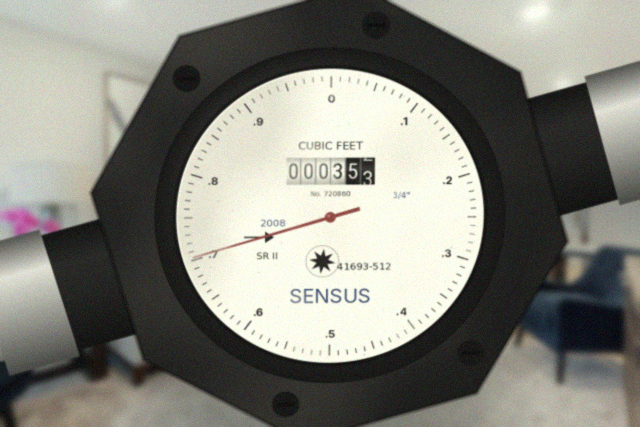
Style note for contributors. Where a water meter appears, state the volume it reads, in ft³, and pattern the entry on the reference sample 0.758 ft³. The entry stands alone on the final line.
352.70 ft³
